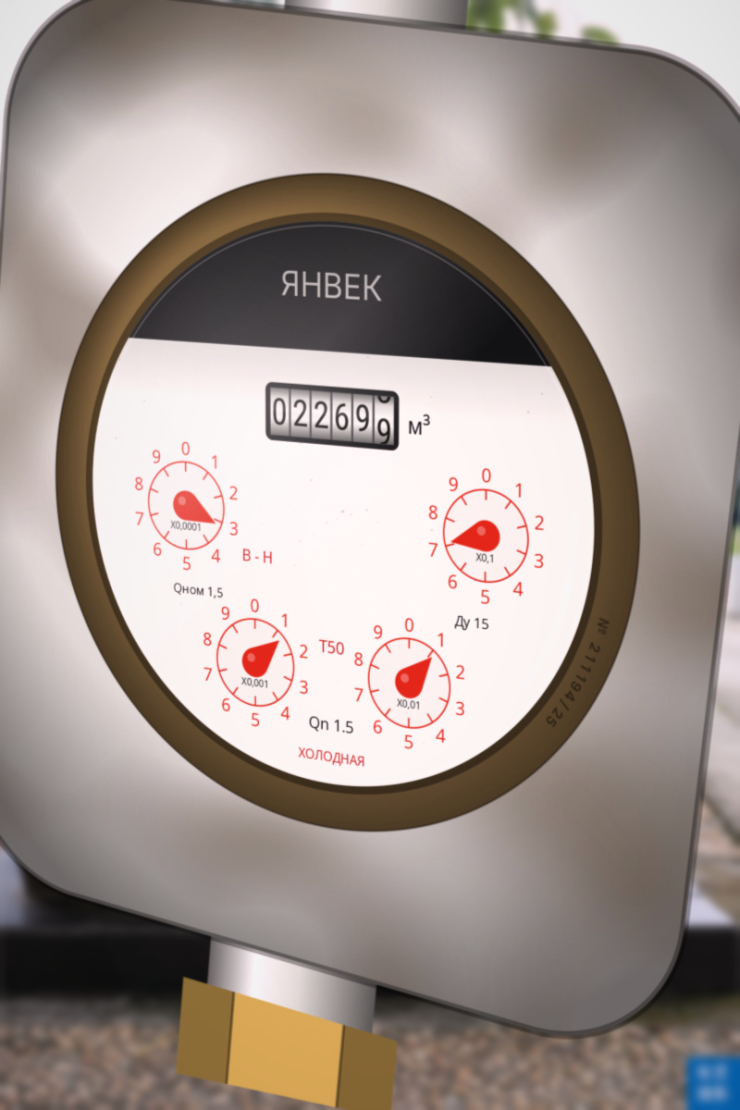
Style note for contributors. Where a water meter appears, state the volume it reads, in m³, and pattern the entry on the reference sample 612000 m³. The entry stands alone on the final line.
22698.7113 m³
